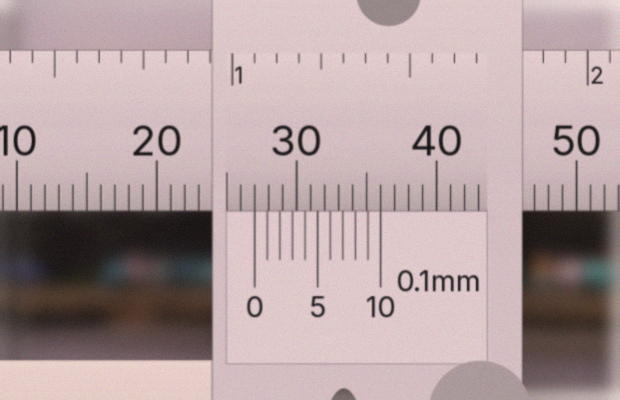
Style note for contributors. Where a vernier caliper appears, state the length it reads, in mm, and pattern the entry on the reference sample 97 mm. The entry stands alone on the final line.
27.0 mm
